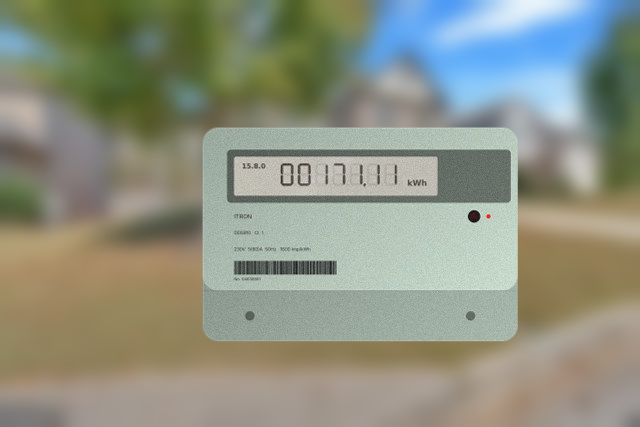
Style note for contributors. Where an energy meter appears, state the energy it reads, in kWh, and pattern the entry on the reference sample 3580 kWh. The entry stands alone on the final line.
171.11 kWh
